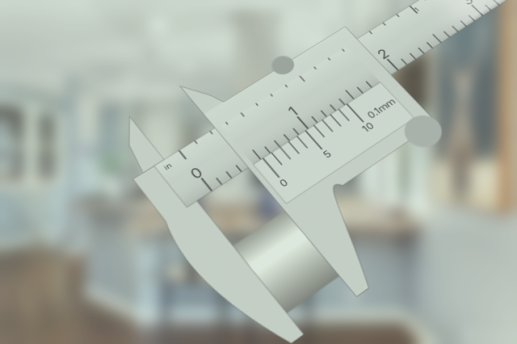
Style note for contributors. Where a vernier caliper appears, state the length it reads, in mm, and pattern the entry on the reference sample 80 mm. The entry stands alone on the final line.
5.2 mm
